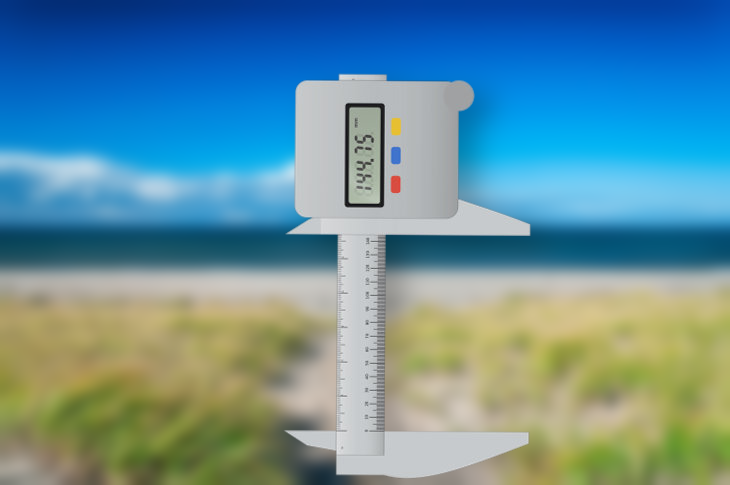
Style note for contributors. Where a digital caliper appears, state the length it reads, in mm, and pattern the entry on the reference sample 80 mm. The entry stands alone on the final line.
144.75 mm
